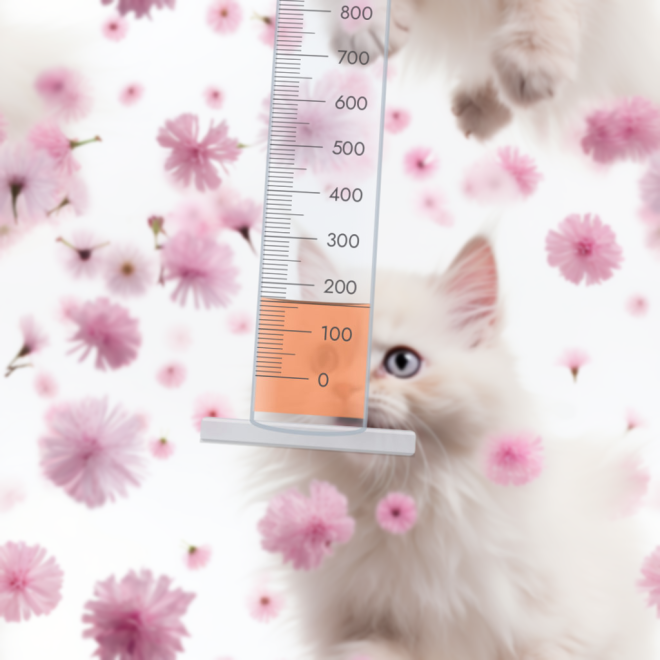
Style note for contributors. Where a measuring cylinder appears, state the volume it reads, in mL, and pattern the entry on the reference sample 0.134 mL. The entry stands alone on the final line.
160 mL
